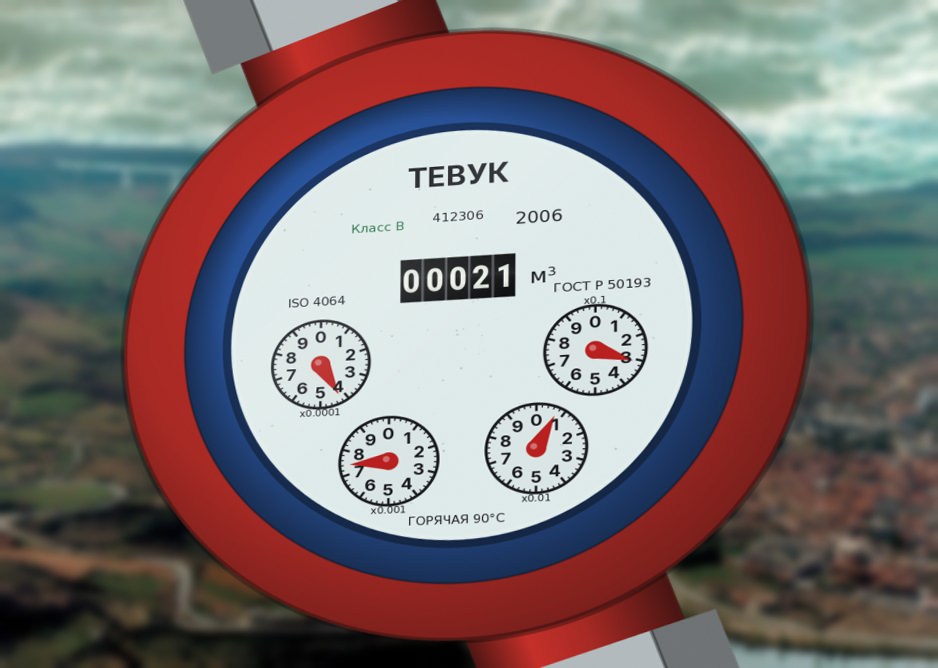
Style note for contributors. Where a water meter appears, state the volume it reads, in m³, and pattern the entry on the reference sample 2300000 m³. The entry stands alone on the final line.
21.3074 m³
